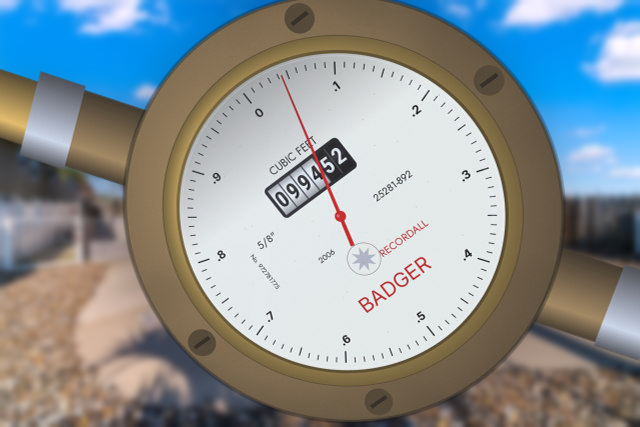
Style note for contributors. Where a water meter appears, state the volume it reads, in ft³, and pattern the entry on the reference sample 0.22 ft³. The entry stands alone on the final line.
99452.04 ft³
